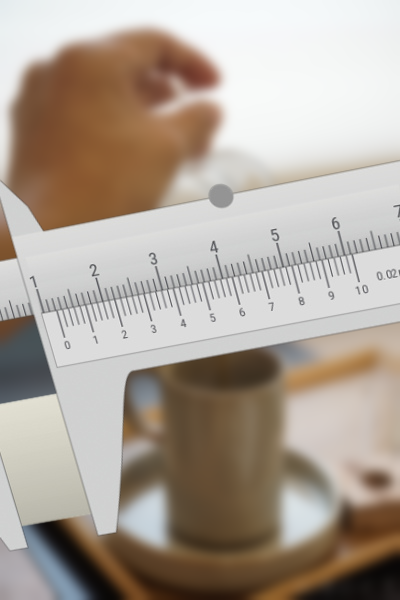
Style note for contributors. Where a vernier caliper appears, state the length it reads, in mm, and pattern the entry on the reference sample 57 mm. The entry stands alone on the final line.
12.2 mm
